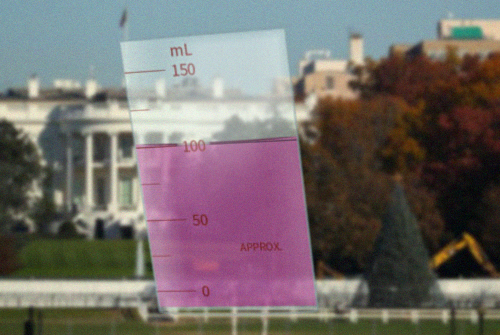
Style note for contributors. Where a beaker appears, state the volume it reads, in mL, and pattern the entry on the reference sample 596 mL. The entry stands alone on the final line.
100 mL
